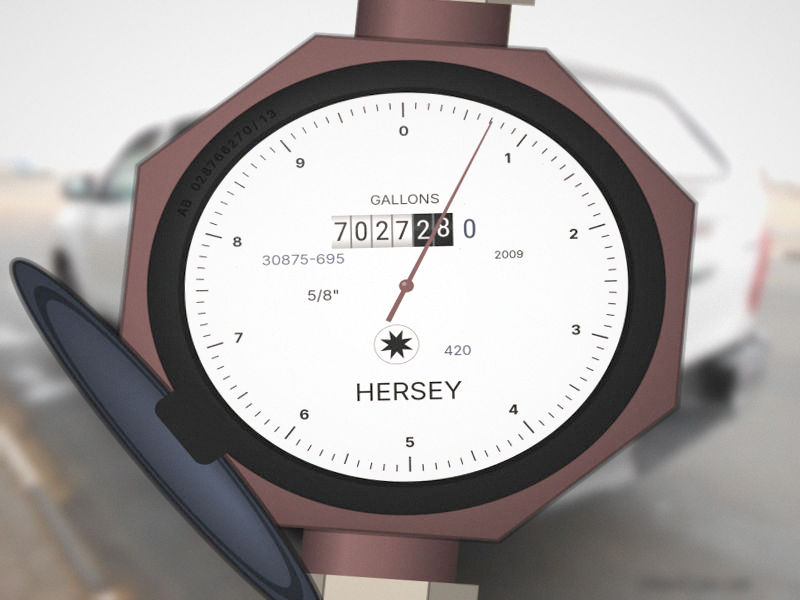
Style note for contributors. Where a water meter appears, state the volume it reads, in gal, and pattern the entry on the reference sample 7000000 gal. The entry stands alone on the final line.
7027280.7 gal
